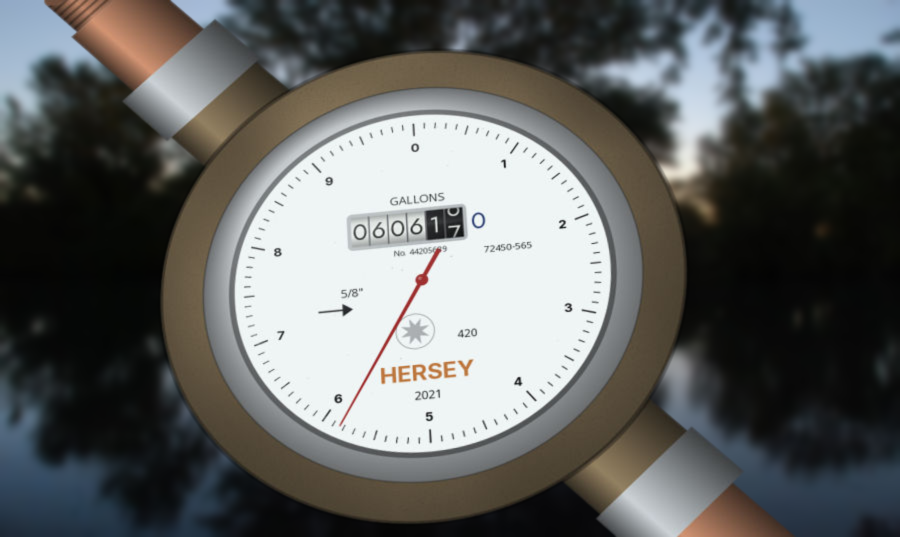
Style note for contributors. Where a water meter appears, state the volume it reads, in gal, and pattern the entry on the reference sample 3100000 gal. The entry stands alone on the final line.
606165.8 gal
